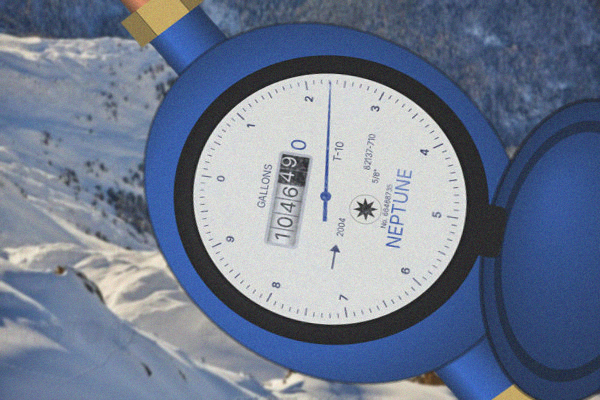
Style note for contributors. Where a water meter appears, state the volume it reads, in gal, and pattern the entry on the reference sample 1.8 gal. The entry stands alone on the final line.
1046492.3 gal
